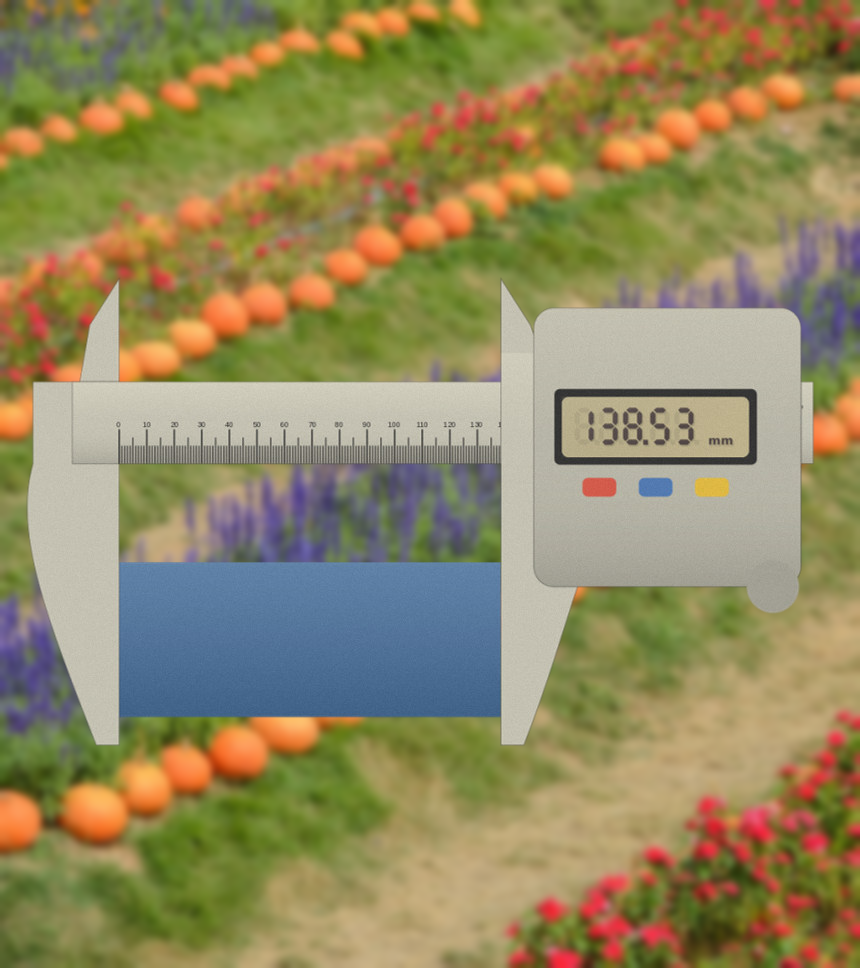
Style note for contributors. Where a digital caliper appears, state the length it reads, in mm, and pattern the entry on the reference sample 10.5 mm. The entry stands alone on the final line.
138.53 mm
